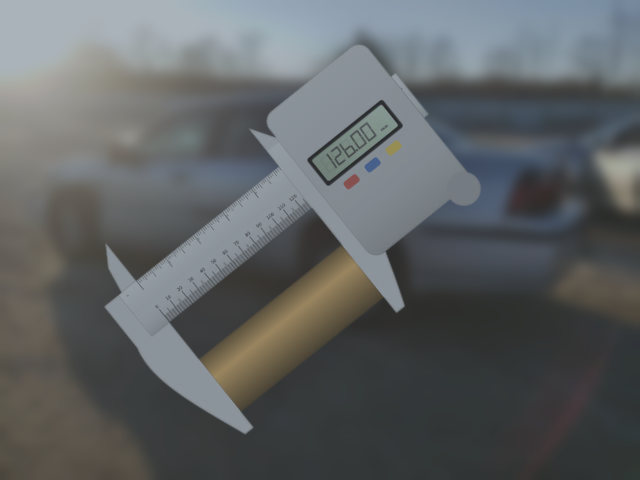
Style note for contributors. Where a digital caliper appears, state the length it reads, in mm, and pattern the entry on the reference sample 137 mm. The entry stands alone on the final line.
126.00 mm
